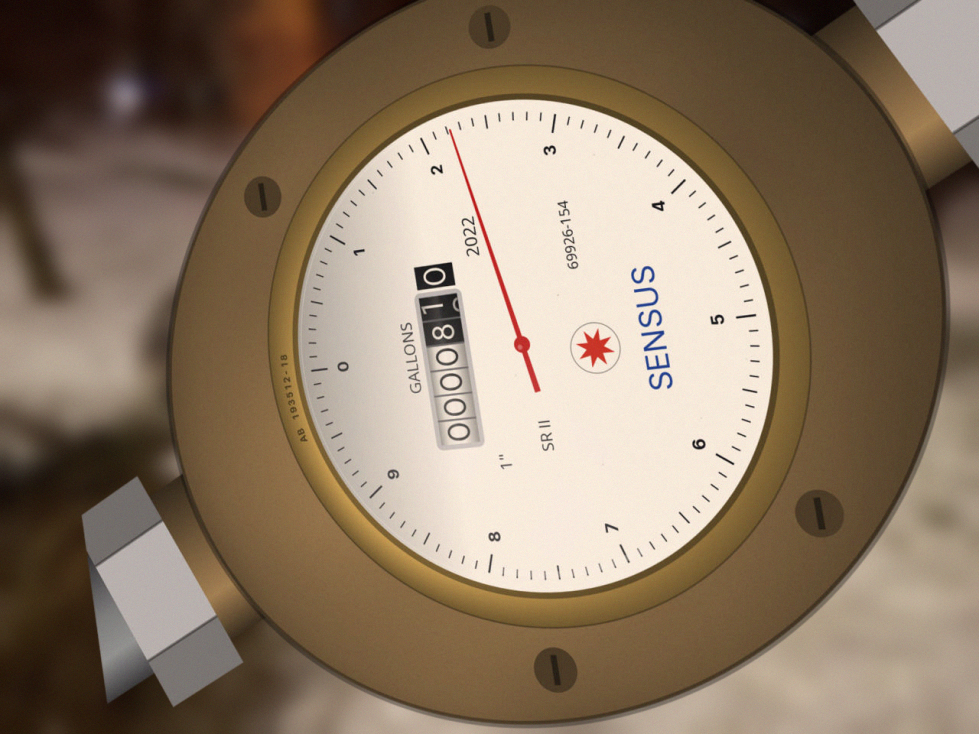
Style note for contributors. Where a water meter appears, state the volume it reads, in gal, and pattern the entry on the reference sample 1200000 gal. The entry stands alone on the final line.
812.2 gal
